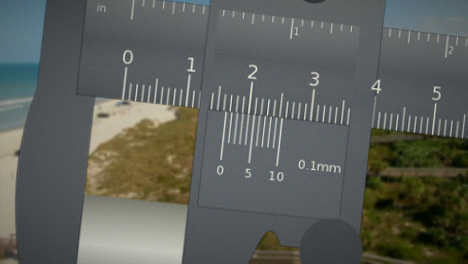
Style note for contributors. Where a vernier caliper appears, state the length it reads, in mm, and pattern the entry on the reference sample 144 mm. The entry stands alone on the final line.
16.4 mm
